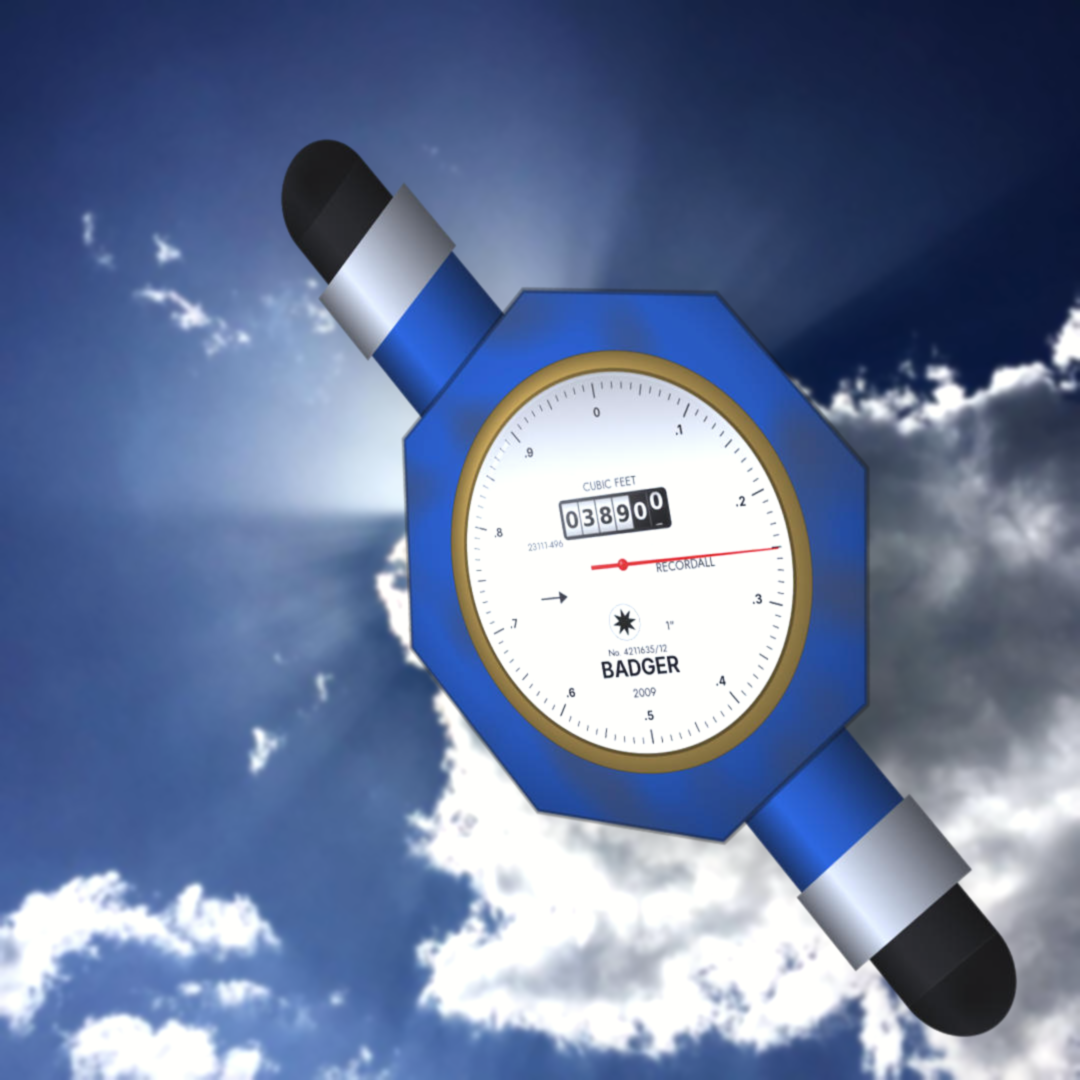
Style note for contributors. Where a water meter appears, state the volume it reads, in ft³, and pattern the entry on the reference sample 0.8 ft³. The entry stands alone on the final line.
38900.25 ft³
